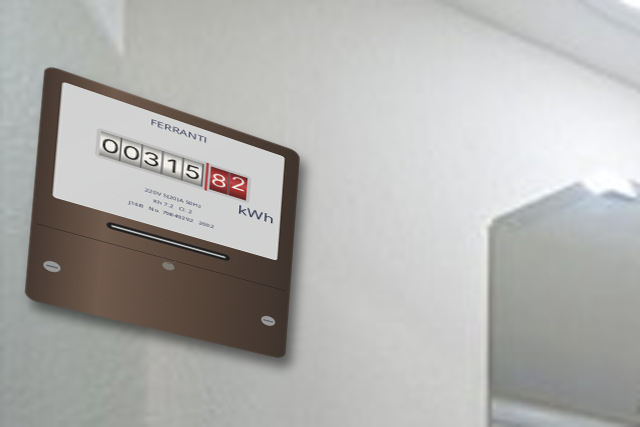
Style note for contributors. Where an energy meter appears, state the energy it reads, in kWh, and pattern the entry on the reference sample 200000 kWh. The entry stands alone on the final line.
315.82 kWh
